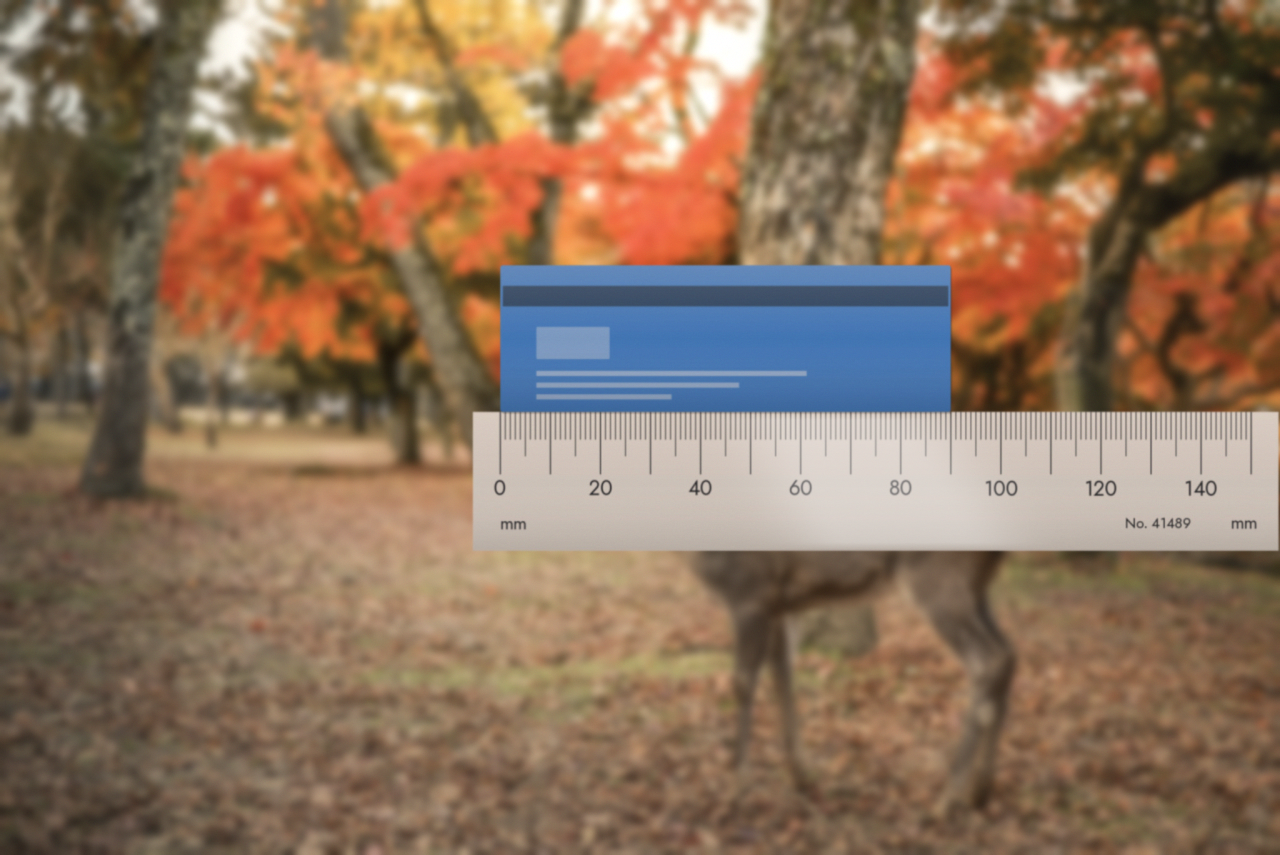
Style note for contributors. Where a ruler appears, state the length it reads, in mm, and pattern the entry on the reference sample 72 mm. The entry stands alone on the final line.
90 mm
